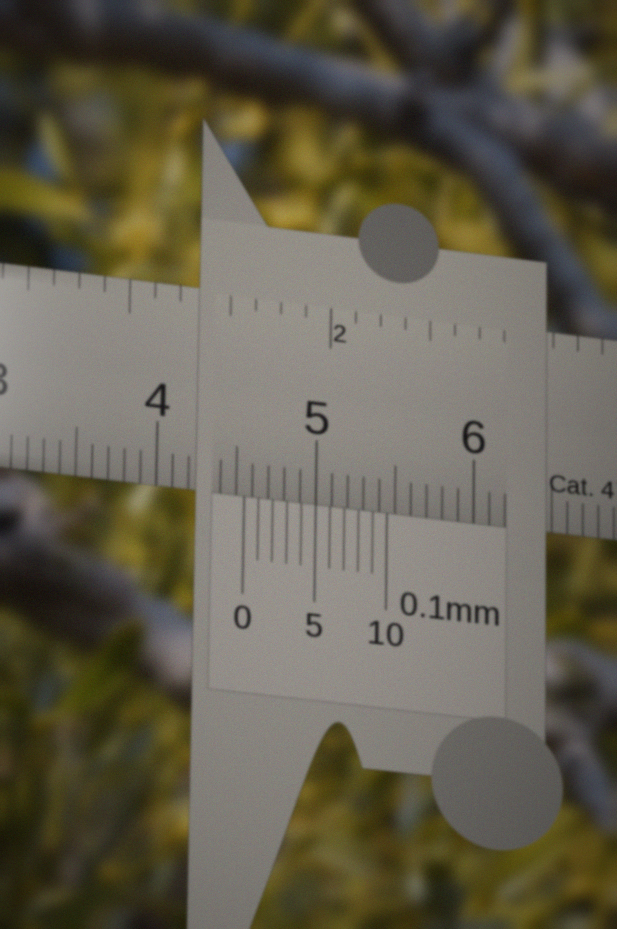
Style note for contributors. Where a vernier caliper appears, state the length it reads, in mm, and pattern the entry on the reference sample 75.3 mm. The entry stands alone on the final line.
45.5 mm
